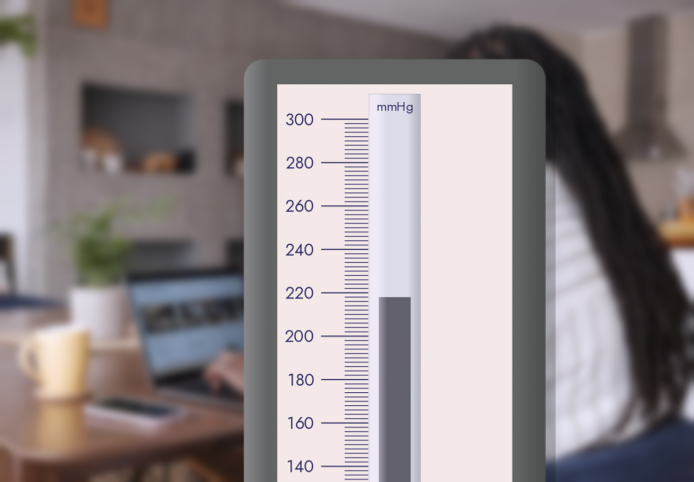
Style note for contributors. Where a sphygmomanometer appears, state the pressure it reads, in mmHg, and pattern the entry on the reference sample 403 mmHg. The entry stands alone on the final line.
218 mmHg
